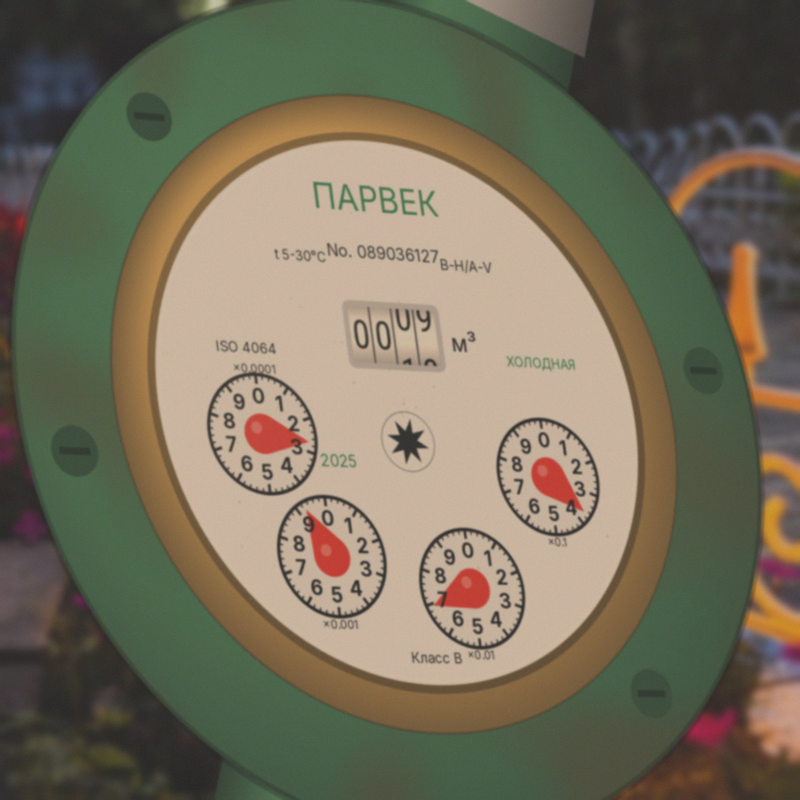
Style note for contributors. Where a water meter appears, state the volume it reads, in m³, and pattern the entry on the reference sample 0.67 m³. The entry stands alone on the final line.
9.3692 m³
